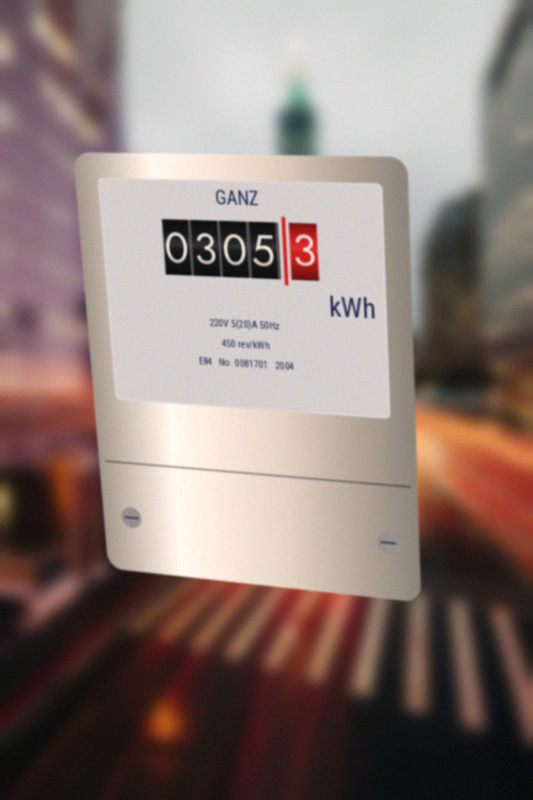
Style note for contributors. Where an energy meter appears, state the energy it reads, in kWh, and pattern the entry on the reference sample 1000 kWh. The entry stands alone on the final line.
305.3 kWh
